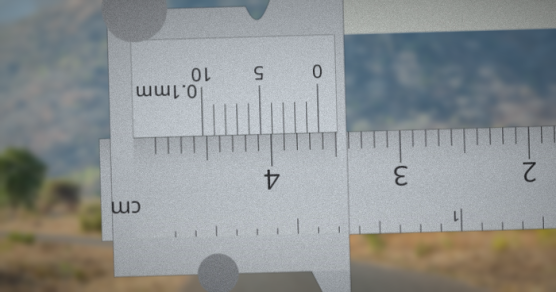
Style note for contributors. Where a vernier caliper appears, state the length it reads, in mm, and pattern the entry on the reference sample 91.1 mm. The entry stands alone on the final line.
36.3 mm
